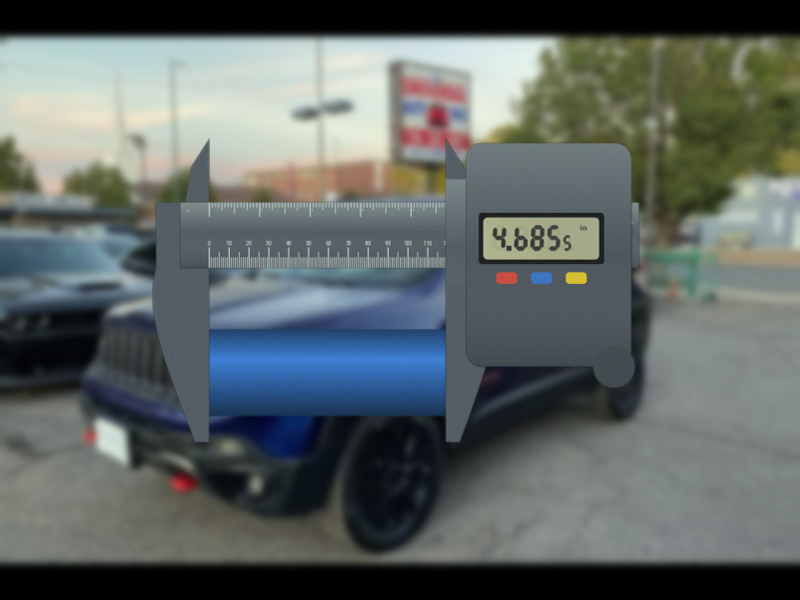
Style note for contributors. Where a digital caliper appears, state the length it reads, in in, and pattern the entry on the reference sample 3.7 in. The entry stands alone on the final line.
4.6855 in
